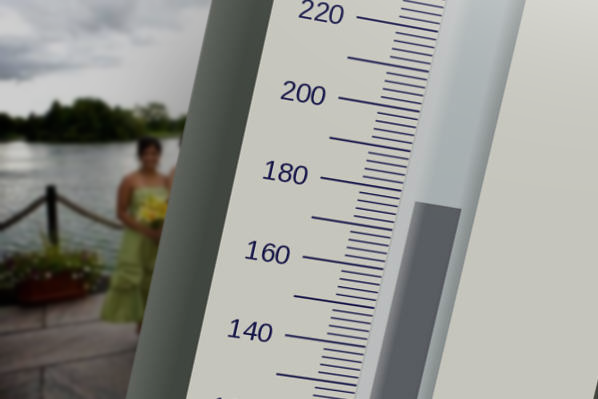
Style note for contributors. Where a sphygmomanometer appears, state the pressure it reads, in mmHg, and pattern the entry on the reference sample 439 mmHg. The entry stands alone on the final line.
178 mmHg
